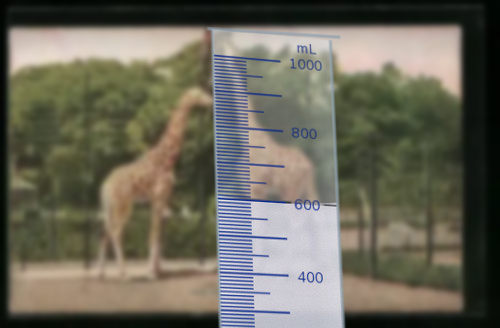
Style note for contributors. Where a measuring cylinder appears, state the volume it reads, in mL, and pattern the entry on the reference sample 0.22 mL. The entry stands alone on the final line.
600 mL
